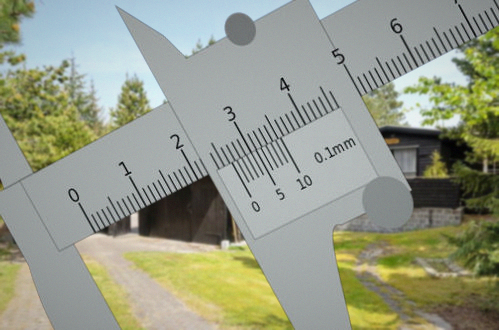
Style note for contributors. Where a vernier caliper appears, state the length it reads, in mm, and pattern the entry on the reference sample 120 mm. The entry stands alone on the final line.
26.4 mm
